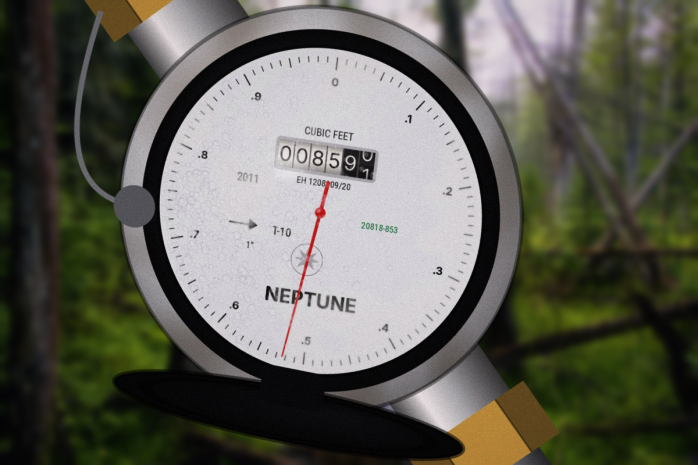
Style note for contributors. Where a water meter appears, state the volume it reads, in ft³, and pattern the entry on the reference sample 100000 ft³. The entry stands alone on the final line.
8590.52 ft³
